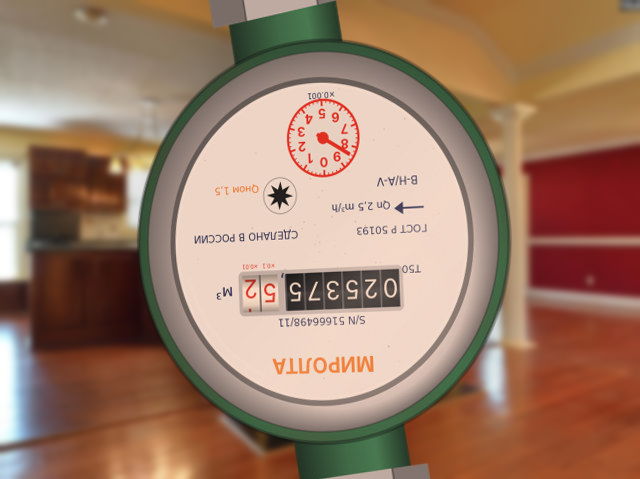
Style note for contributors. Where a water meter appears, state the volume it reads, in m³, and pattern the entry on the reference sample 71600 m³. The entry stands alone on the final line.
25375.518 m³
